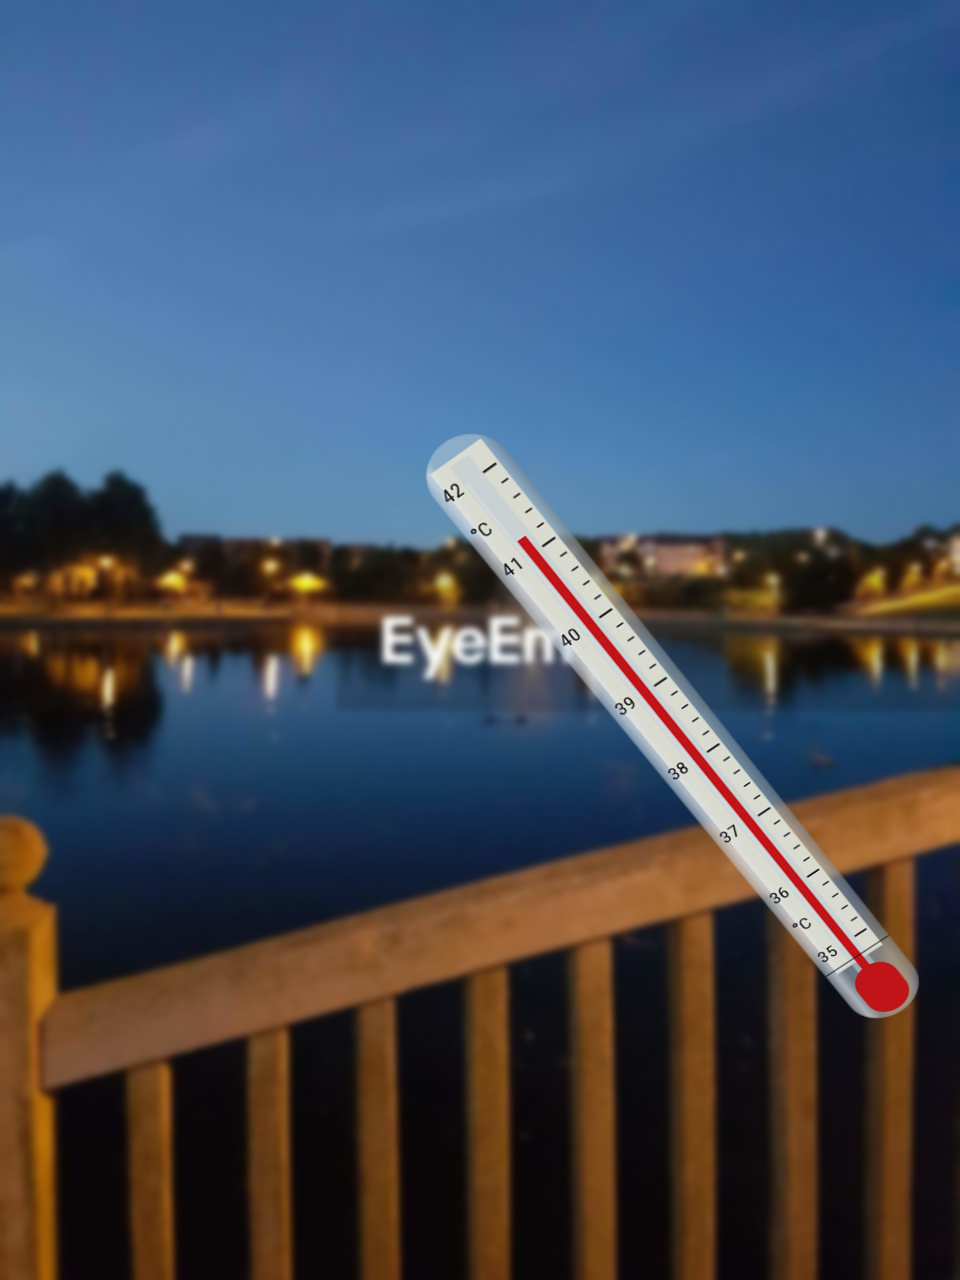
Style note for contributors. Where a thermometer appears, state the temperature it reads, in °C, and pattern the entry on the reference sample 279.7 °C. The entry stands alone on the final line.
41.2 °C
